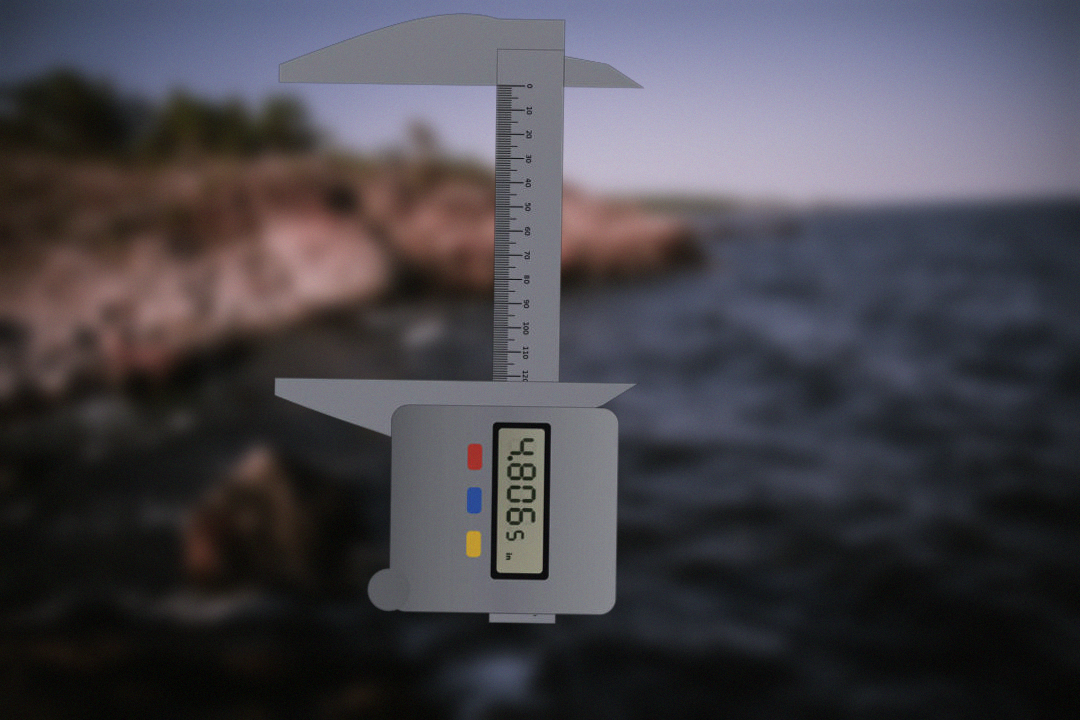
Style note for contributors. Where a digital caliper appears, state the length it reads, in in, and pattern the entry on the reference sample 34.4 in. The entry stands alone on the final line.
4.8065 in
